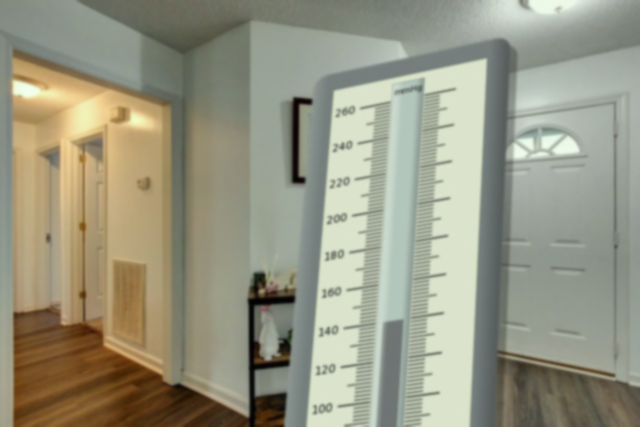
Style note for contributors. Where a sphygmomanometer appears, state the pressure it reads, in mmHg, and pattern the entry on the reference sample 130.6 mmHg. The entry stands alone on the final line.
140 mmHg
